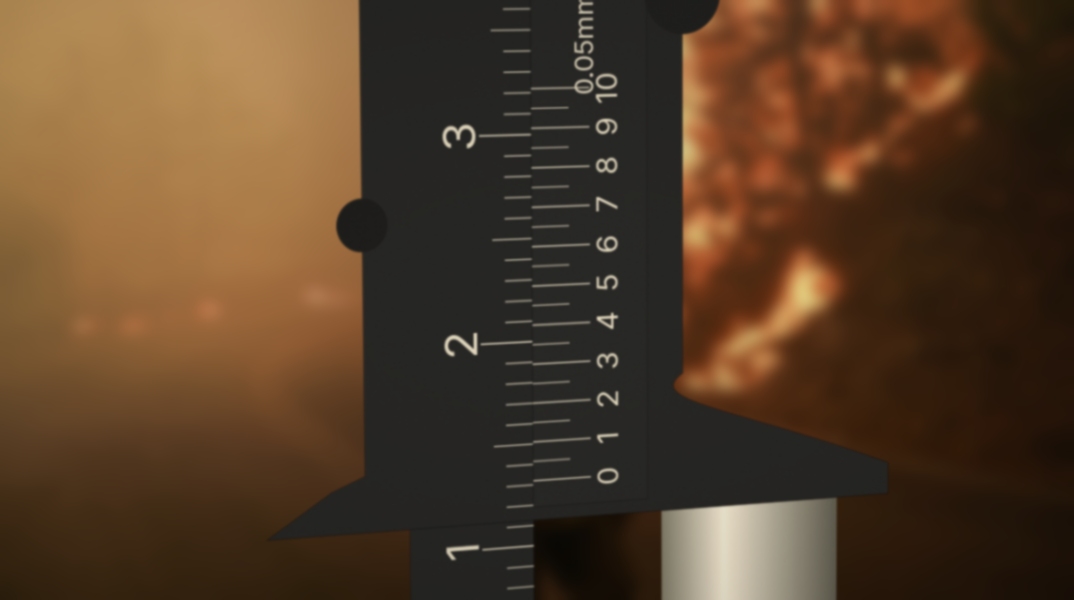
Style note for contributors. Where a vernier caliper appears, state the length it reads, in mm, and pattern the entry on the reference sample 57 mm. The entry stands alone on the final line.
13.2 mm
